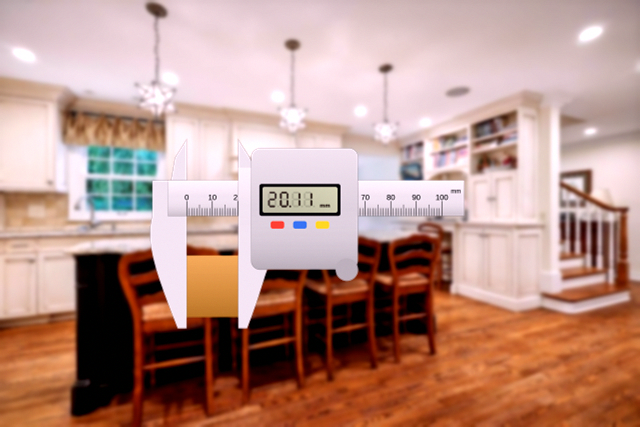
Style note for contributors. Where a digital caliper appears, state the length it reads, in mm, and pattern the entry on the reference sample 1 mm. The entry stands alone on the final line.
20.11 mm
